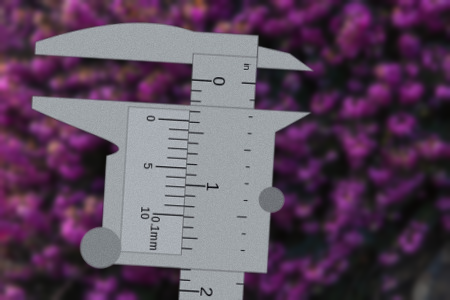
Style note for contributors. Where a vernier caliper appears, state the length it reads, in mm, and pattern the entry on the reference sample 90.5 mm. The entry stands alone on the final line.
3.9 mm
